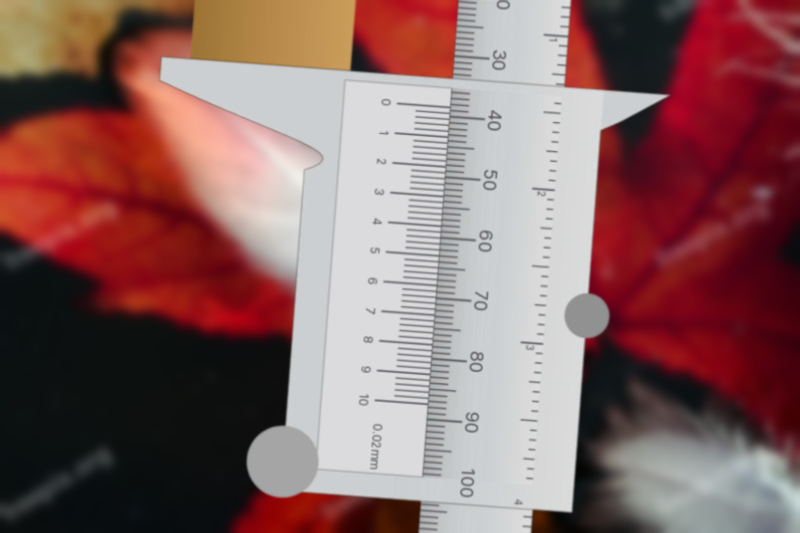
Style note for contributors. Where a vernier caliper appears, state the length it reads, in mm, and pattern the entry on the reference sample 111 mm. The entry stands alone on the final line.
38.5 mm
